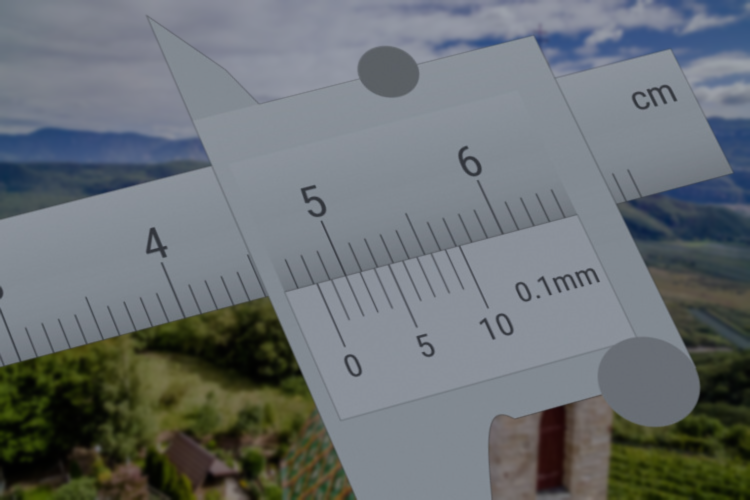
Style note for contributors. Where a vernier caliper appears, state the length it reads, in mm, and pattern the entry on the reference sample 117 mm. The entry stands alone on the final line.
48.2 mm
